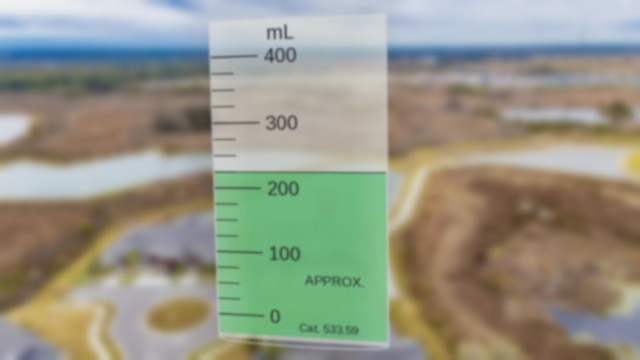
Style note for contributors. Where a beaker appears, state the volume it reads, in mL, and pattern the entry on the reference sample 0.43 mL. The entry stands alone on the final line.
225 mL
